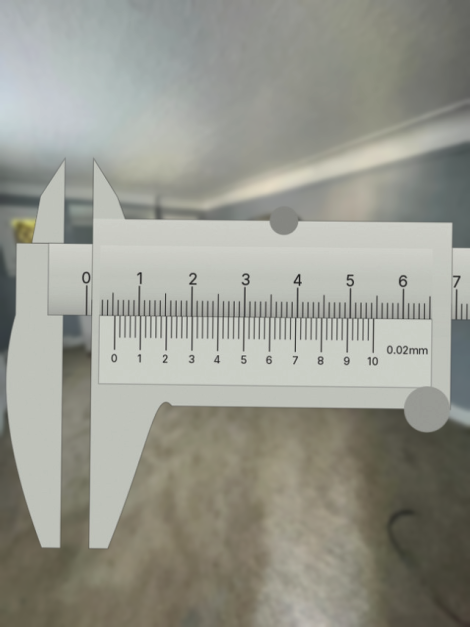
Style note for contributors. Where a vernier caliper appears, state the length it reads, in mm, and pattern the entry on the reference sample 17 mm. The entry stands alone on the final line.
5.4 mm
